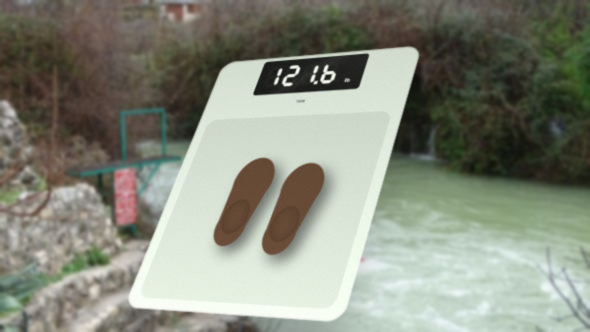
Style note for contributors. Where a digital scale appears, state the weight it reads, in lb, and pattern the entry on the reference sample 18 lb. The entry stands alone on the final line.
121.6 lb
